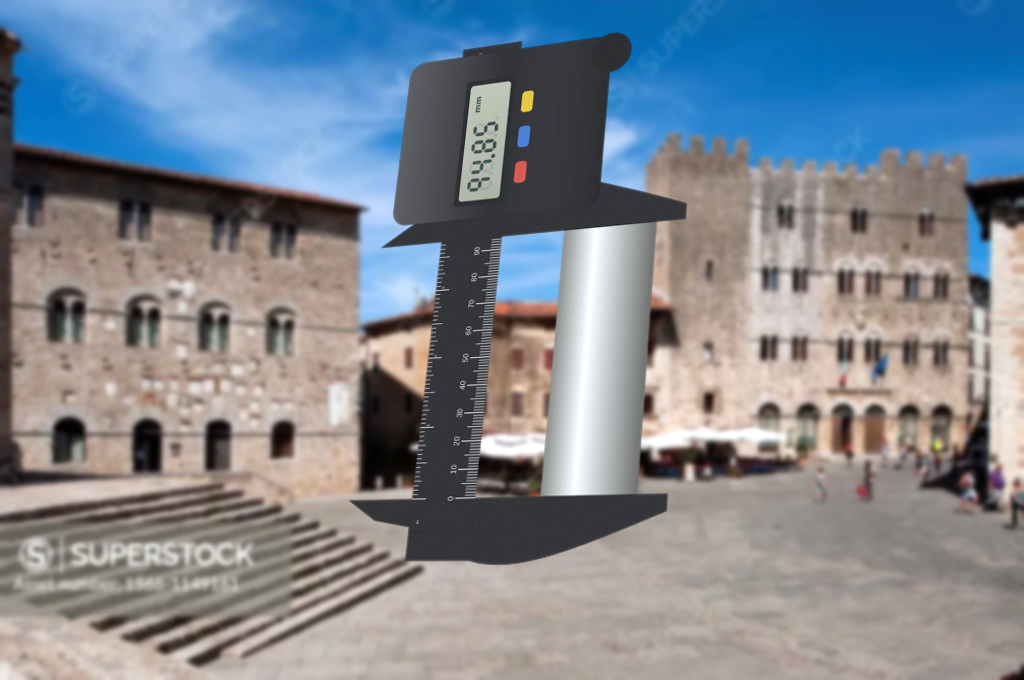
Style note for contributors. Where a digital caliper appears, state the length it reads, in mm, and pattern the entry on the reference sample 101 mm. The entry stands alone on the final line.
94.85 mm
